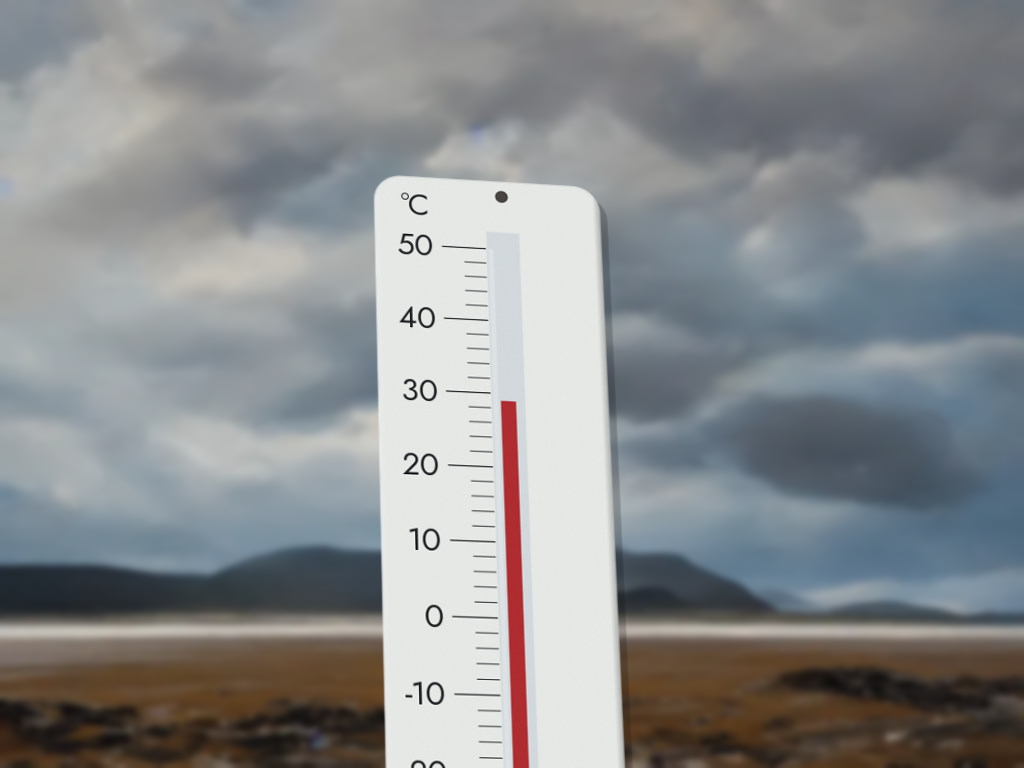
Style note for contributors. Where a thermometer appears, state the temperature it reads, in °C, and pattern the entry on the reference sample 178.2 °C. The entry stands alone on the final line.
29 °C
